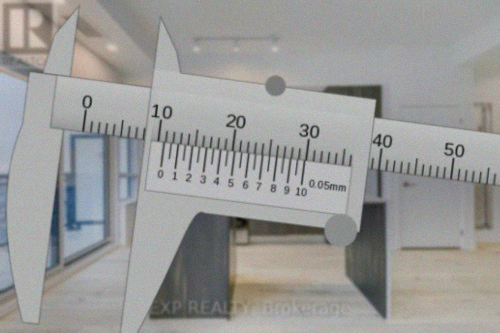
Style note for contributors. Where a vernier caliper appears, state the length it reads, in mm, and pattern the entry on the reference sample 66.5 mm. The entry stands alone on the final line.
10.8 mm
